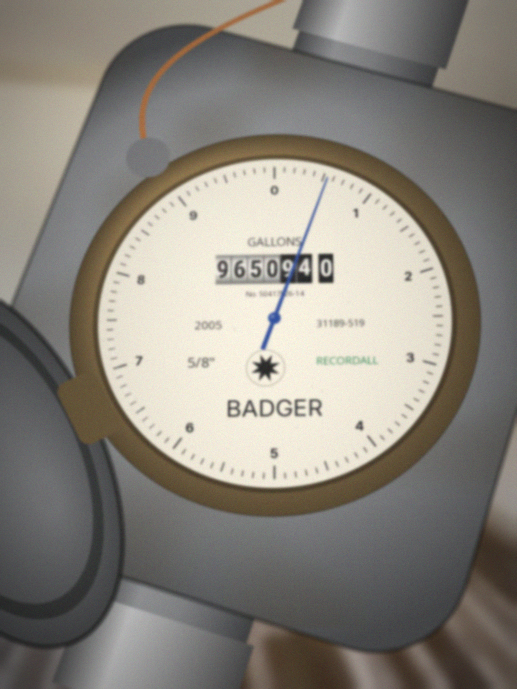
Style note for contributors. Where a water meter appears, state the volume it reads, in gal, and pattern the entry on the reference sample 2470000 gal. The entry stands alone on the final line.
9650940.5 gal
